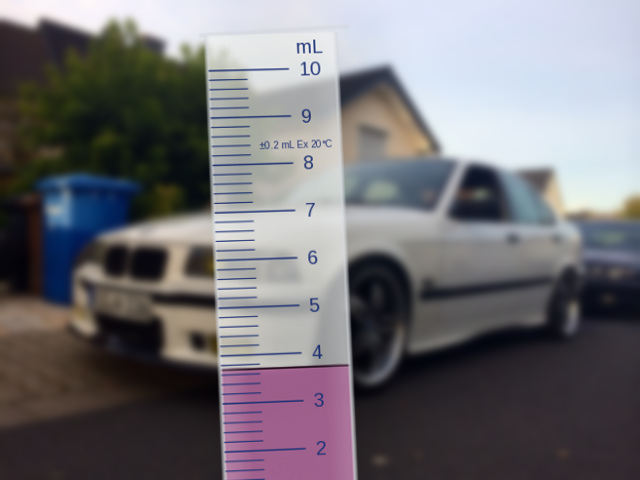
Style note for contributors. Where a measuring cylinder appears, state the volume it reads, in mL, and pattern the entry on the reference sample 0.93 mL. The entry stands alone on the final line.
3.7 mL
